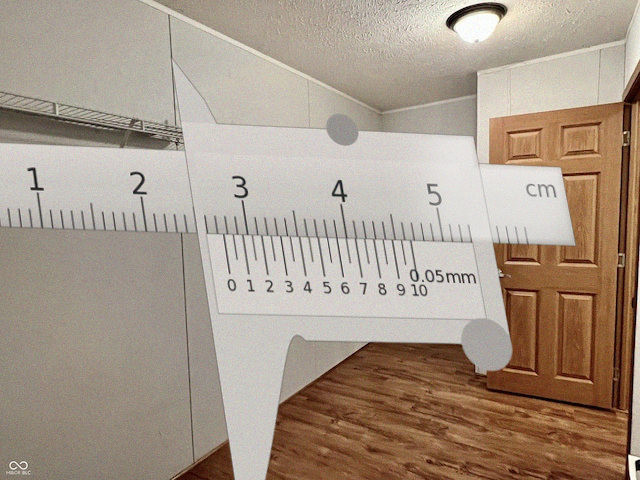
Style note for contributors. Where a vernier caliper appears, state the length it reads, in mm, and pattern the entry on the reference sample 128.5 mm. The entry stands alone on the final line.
27.6 mm
